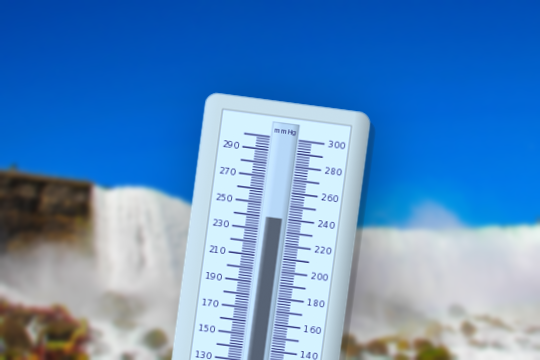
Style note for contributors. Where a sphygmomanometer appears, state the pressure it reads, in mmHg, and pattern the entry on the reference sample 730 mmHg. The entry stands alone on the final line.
240 mmHg
